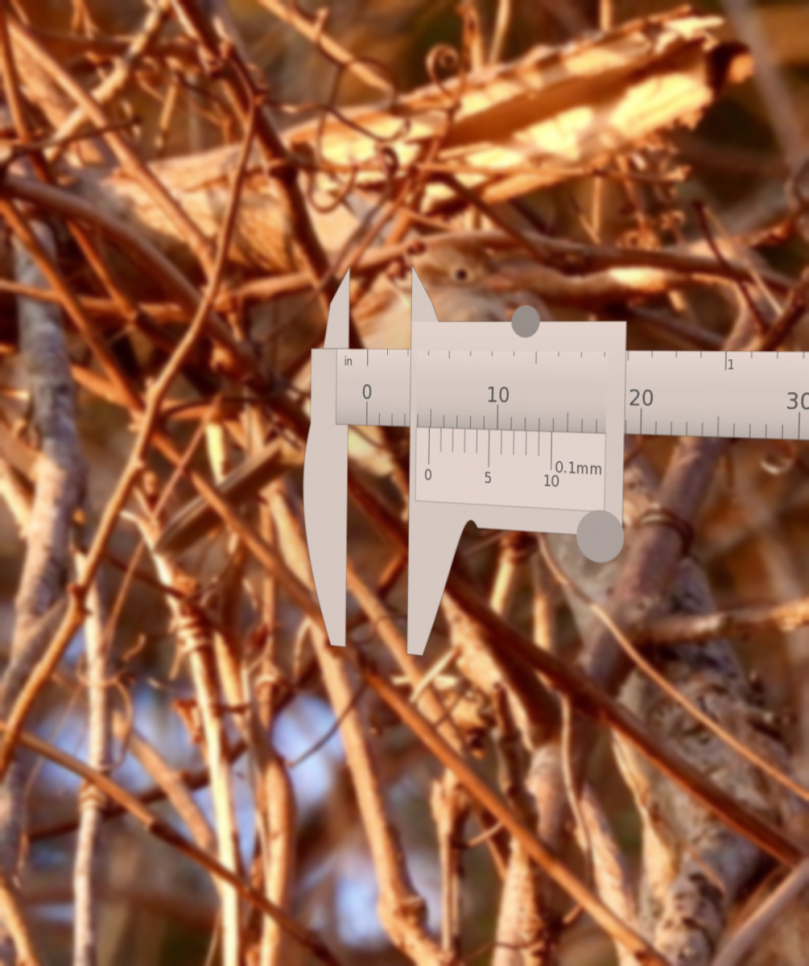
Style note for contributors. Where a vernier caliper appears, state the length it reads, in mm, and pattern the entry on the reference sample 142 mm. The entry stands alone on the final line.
4.9 mm
